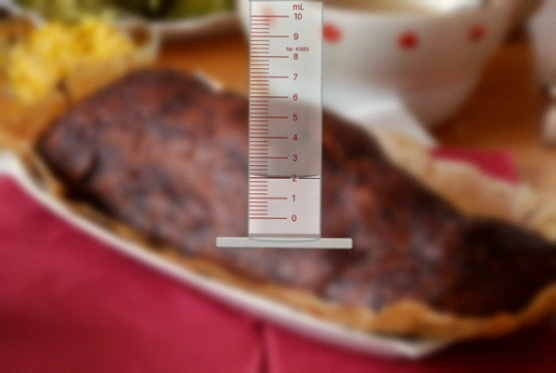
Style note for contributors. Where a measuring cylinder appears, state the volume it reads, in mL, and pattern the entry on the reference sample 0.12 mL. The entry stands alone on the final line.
2 mL
